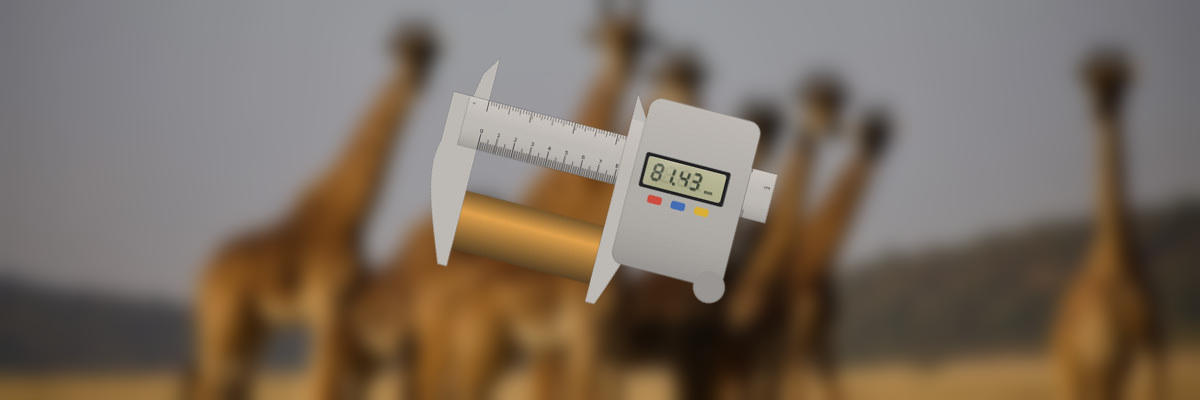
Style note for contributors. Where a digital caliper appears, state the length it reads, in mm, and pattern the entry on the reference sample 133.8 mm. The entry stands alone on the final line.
81.43 mm
